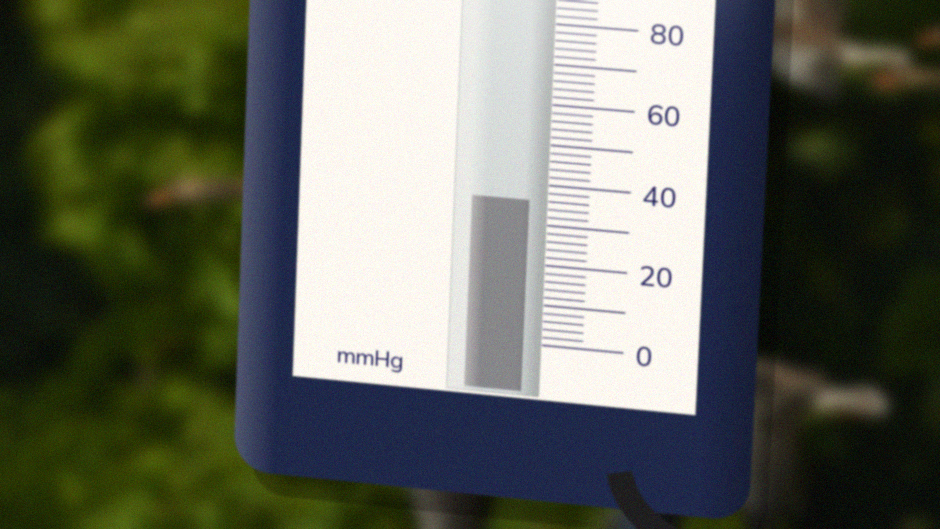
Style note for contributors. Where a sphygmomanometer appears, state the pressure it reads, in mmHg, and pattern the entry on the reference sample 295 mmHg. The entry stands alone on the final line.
36 mmHg
